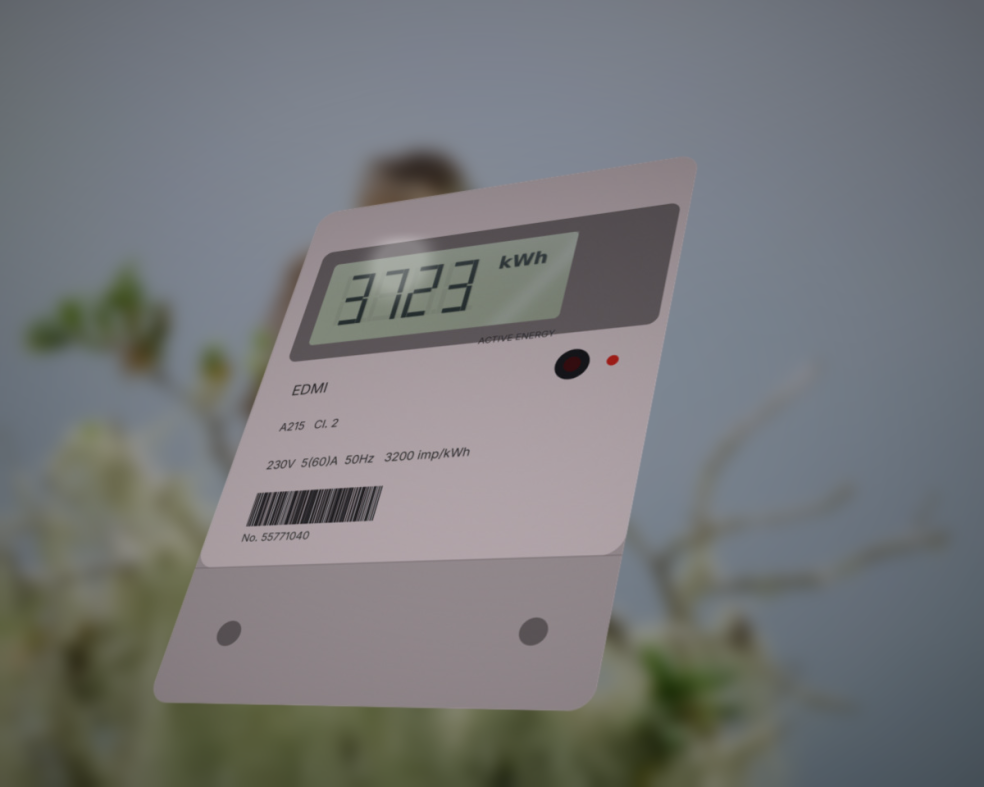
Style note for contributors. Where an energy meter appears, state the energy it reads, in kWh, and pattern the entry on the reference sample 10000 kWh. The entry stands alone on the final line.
3723 kWh
